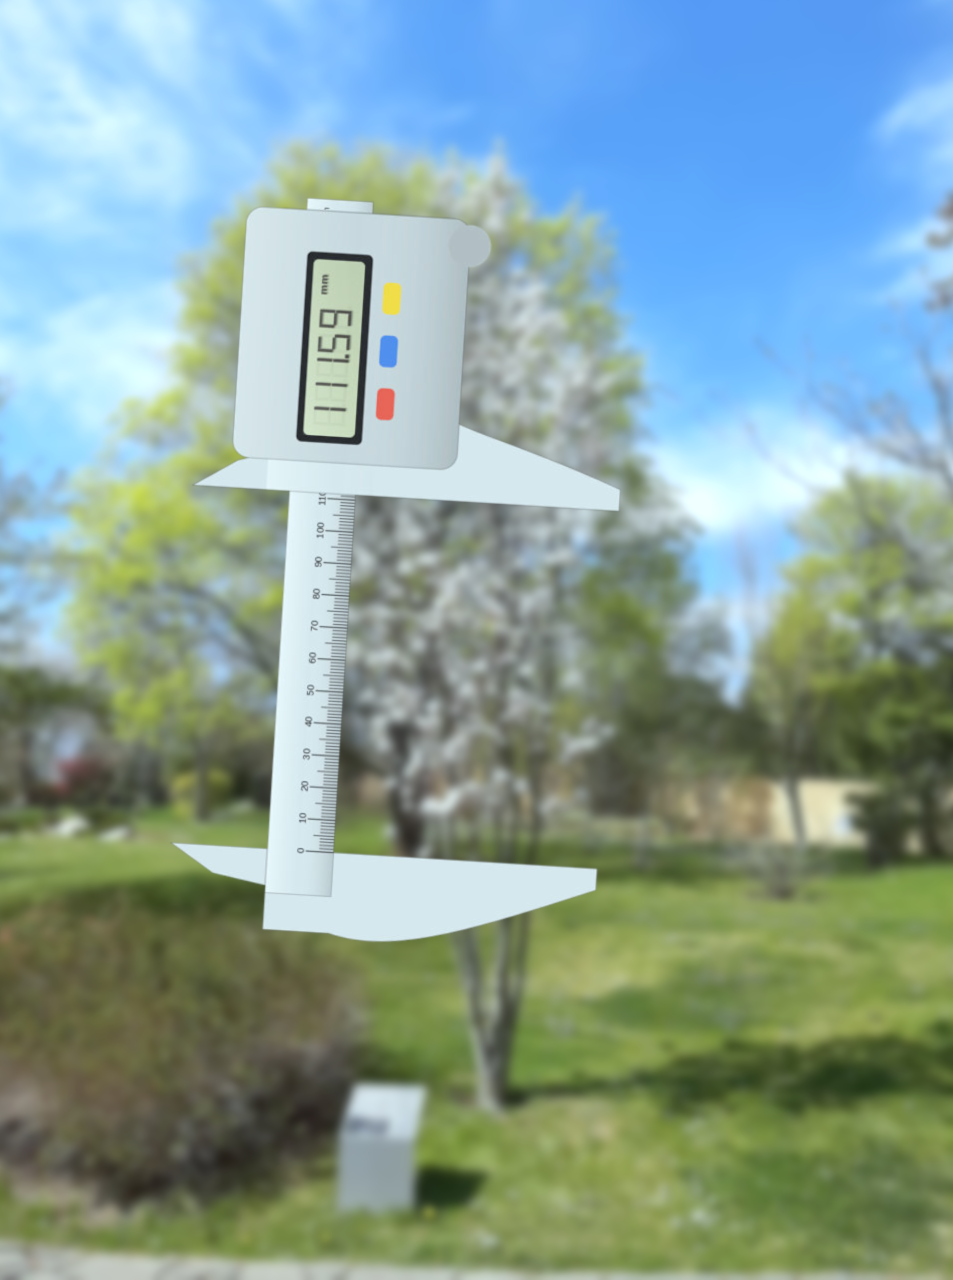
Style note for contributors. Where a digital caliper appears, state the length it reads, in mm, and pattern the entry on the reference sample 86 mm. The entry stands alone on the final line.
111.59 mm
